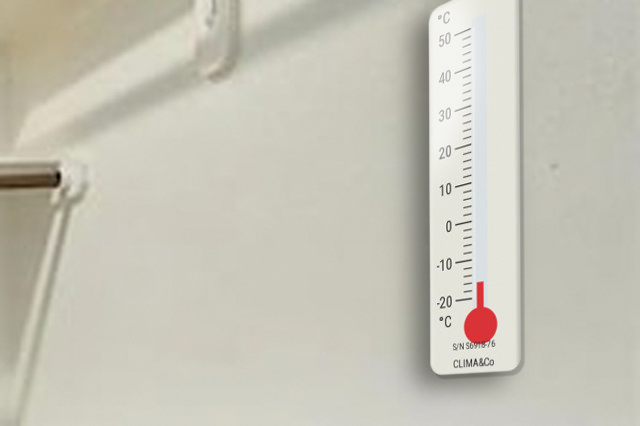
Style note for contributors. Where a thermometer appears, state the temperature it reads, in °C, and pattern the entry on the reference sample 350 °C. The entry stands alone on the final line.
-16 °C
